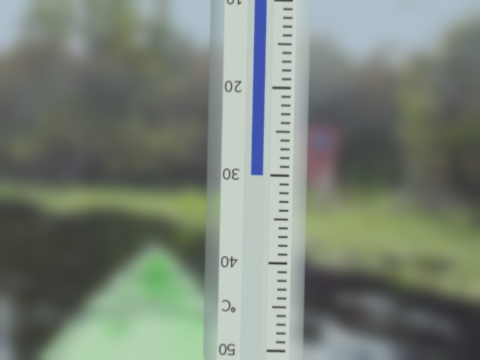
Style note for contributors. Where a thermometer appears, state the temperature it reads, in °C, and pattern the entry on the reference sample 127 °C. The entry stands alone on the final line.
30 °C
